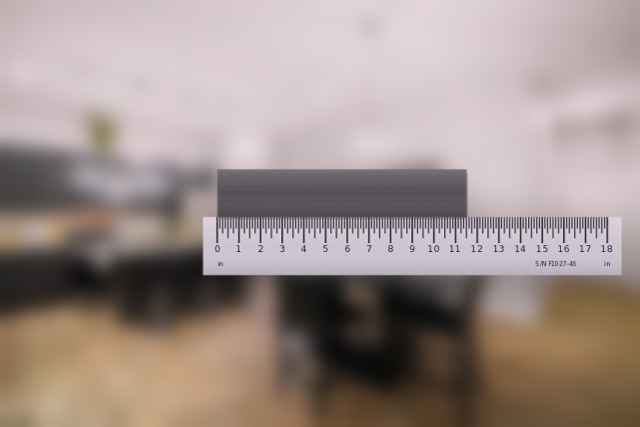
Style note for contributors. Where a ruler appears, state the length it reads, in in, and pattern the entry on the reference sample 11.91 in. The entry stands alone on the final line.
11.5 in
